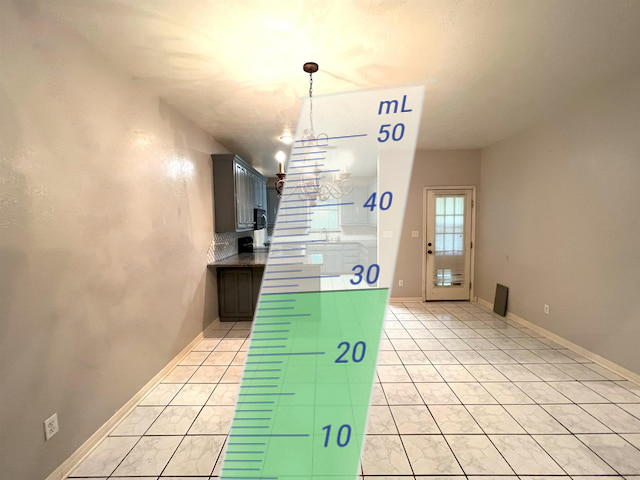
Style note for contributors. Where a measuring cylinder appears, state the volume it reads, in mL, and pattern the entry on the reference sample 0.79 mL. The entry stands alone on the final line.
28 mL
